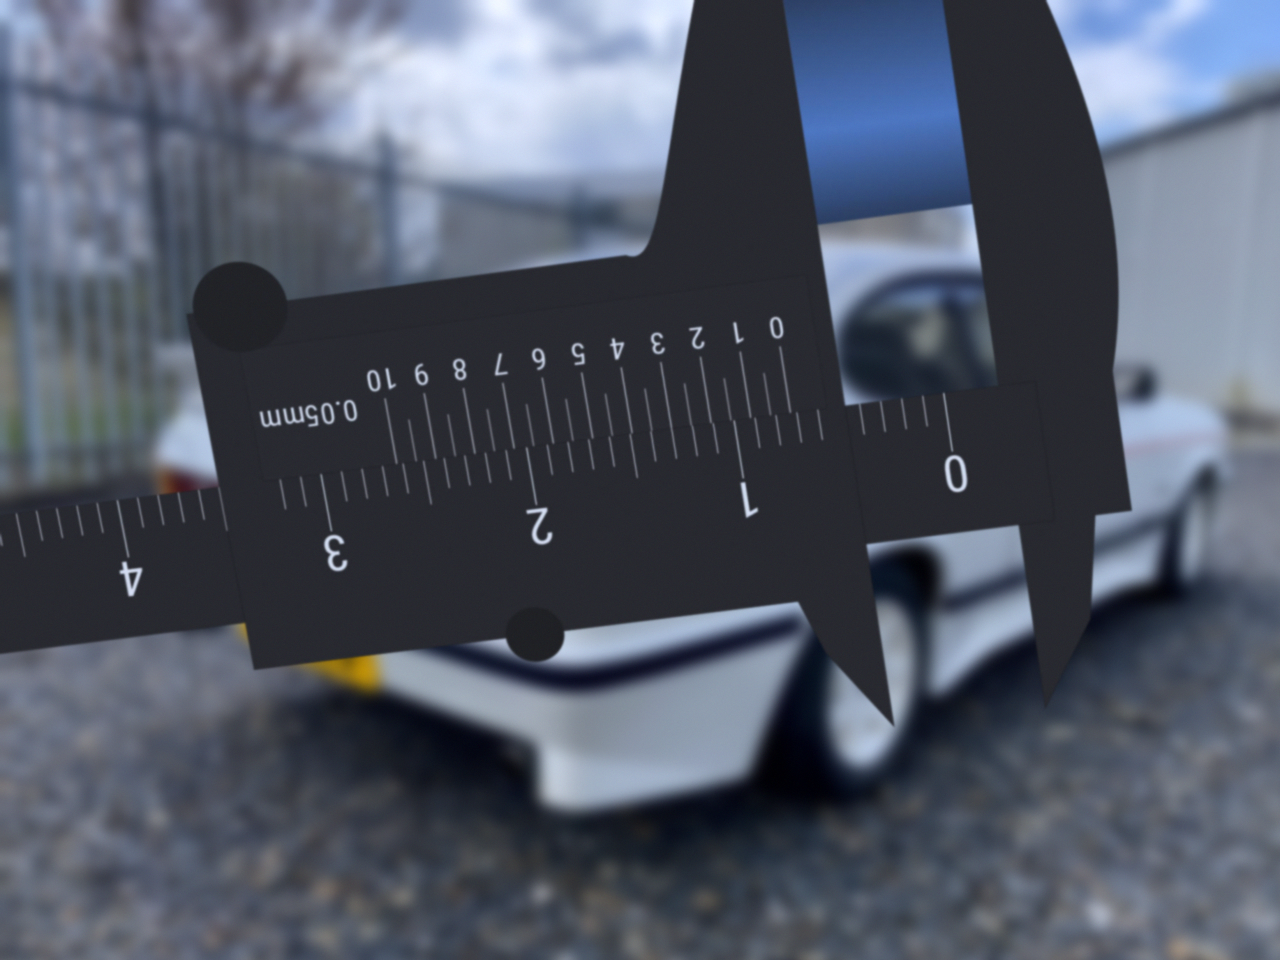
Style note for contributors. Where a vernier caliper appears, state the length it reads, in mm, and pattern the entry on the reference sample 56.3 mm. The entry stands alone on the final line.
7.3 mm
